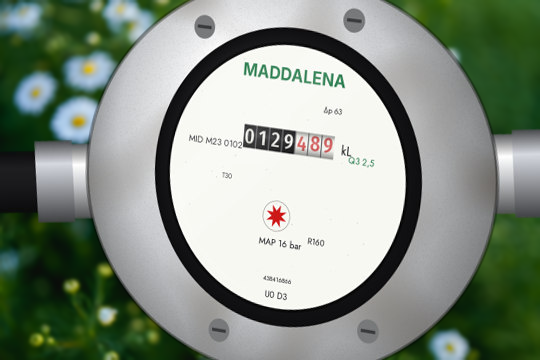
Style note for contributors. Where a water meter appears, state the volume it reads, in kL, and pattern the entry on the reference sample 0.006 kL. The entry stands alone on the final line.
129.489 kL
